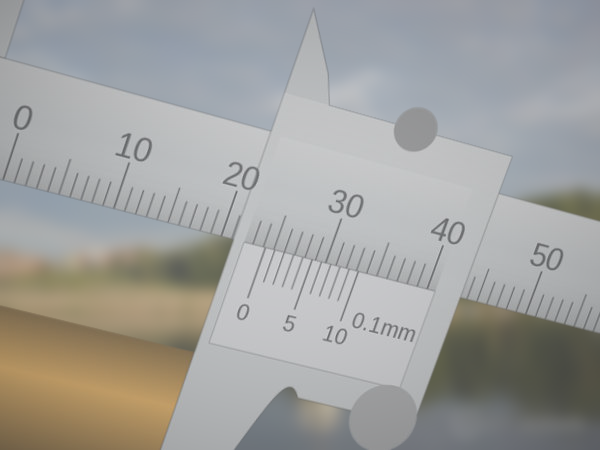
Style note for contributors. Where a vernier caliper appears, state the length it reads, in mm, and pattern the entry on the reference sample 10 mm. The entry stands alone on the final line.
24.2 mm
